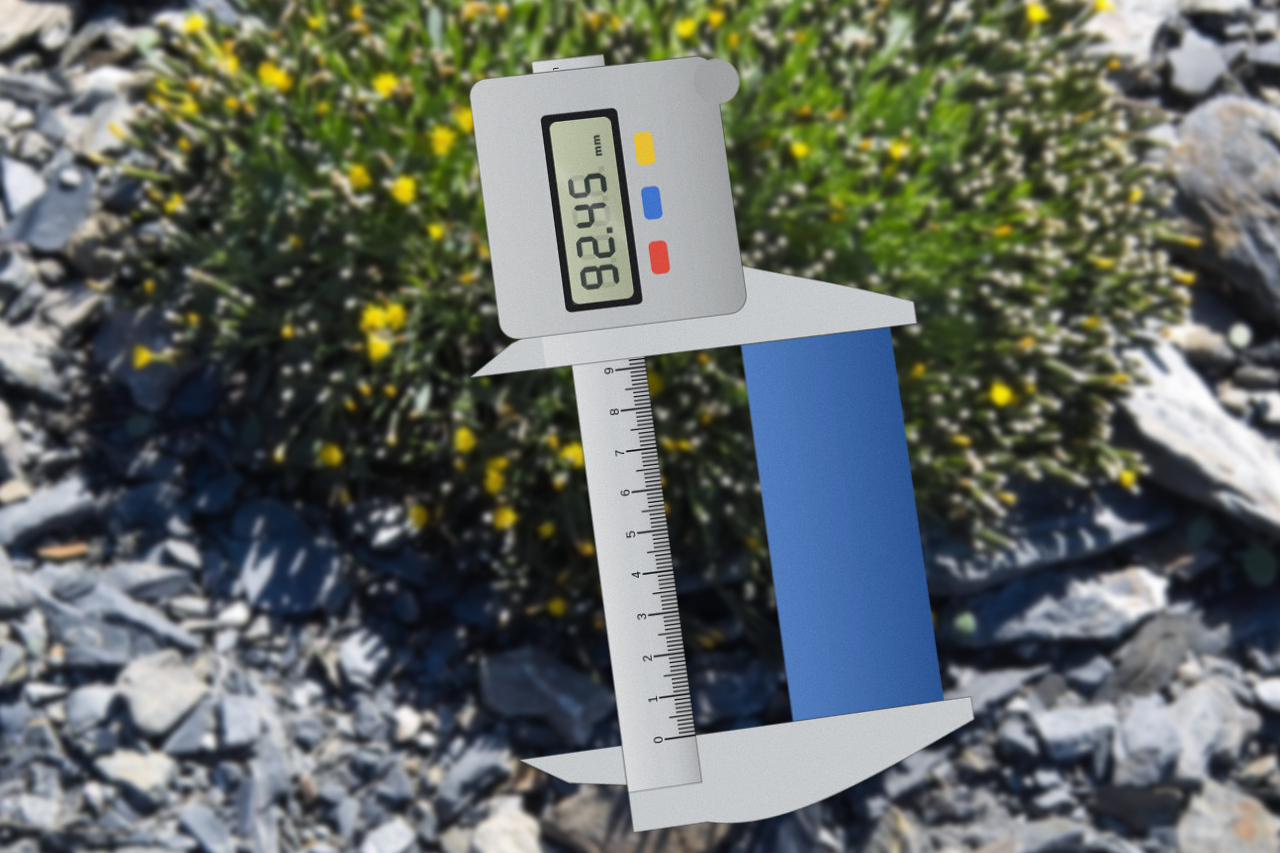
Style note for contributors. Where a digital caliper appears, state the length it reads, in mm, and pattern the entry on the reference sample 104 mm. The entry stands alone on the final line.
92.45 mm
